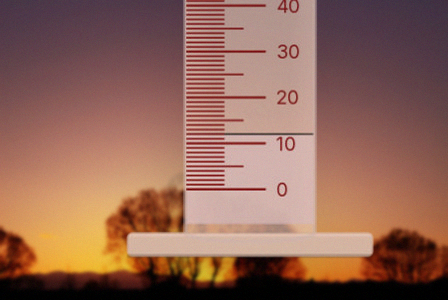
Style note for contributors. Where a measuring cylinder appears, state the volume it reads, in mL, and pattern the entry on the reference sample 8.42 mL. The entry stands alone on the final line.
12 mL
